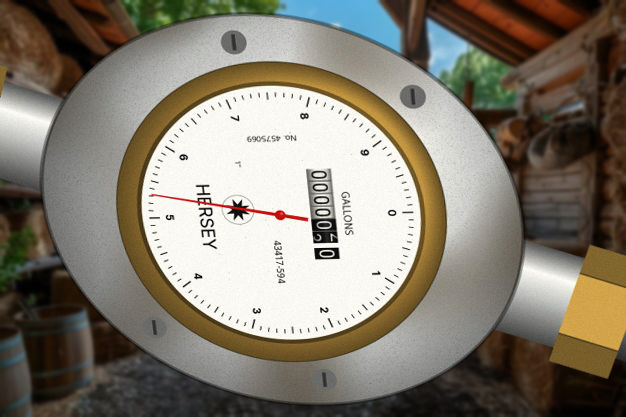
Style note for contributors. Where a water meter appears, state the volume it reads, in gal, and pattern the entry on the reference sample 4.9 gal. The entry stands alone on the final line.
25.3 gal
